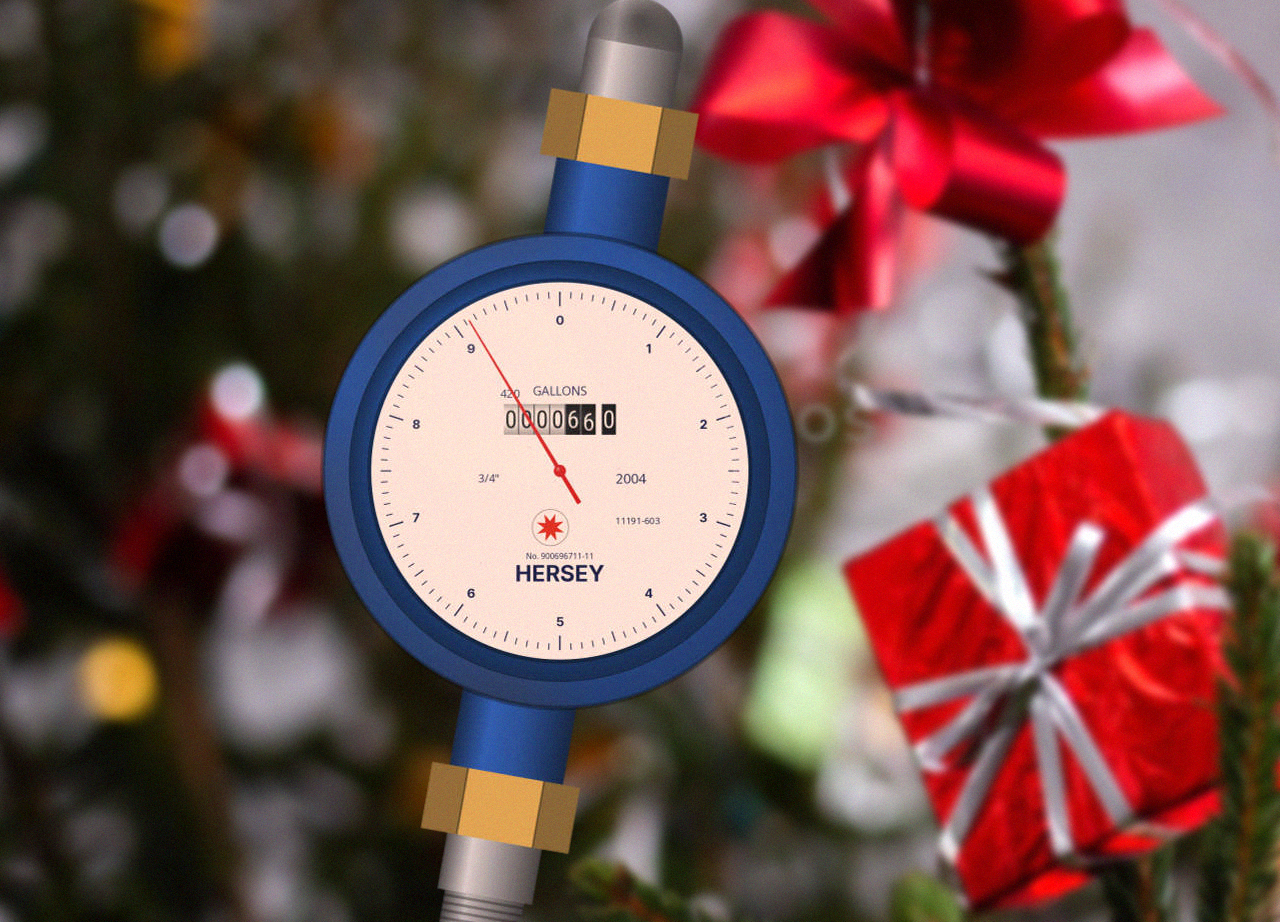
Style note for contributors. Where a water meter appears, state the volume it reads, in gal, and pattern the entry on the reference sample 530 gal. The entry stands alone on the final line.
659.1 gal
